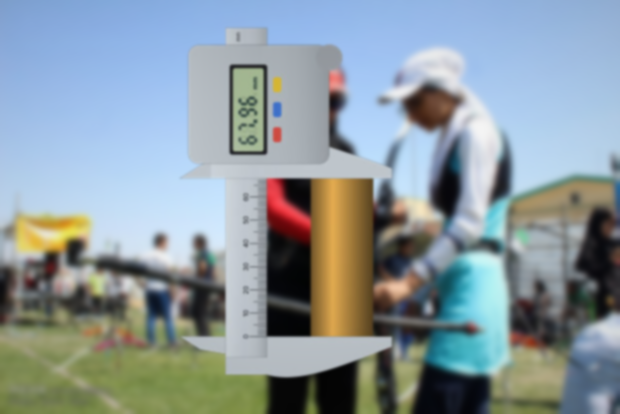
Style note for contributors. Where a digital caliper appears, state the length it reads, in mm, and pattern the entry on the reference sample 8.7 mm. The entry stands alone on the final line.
67.96 mm
